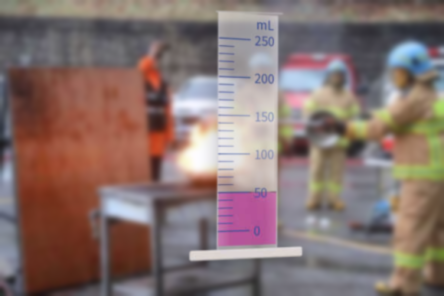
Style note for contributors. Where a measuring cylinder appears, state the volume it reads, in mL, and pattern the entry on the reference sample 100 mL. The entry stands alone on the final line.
50 mL
